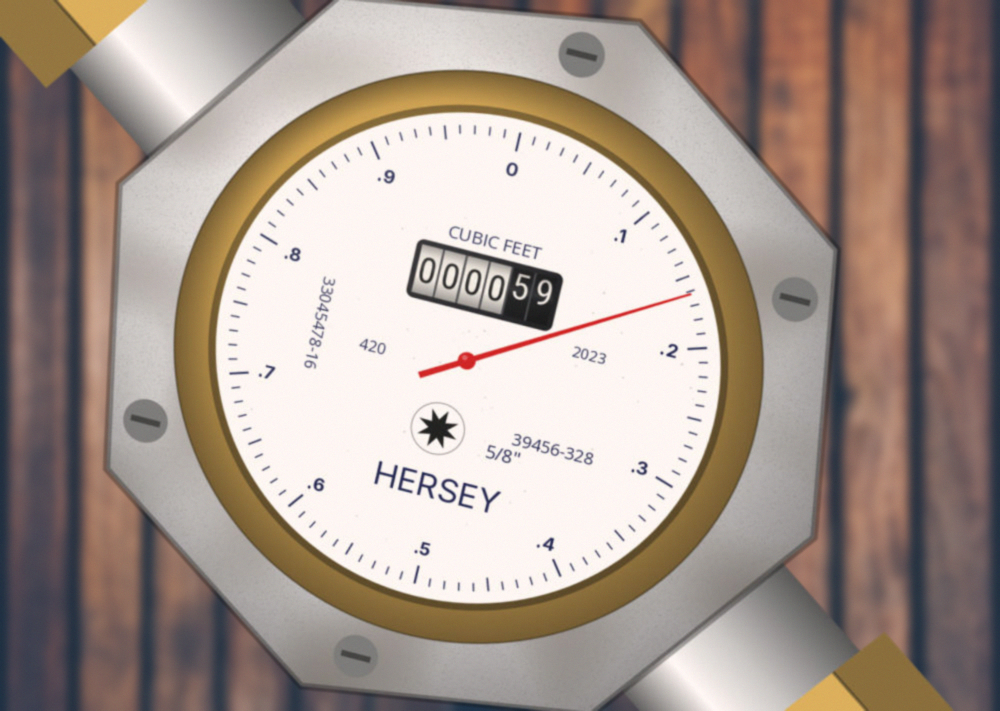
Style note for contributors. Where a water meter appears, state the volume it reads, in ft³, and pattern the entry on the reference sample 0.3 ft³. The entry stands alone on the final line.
59.16 ft³
